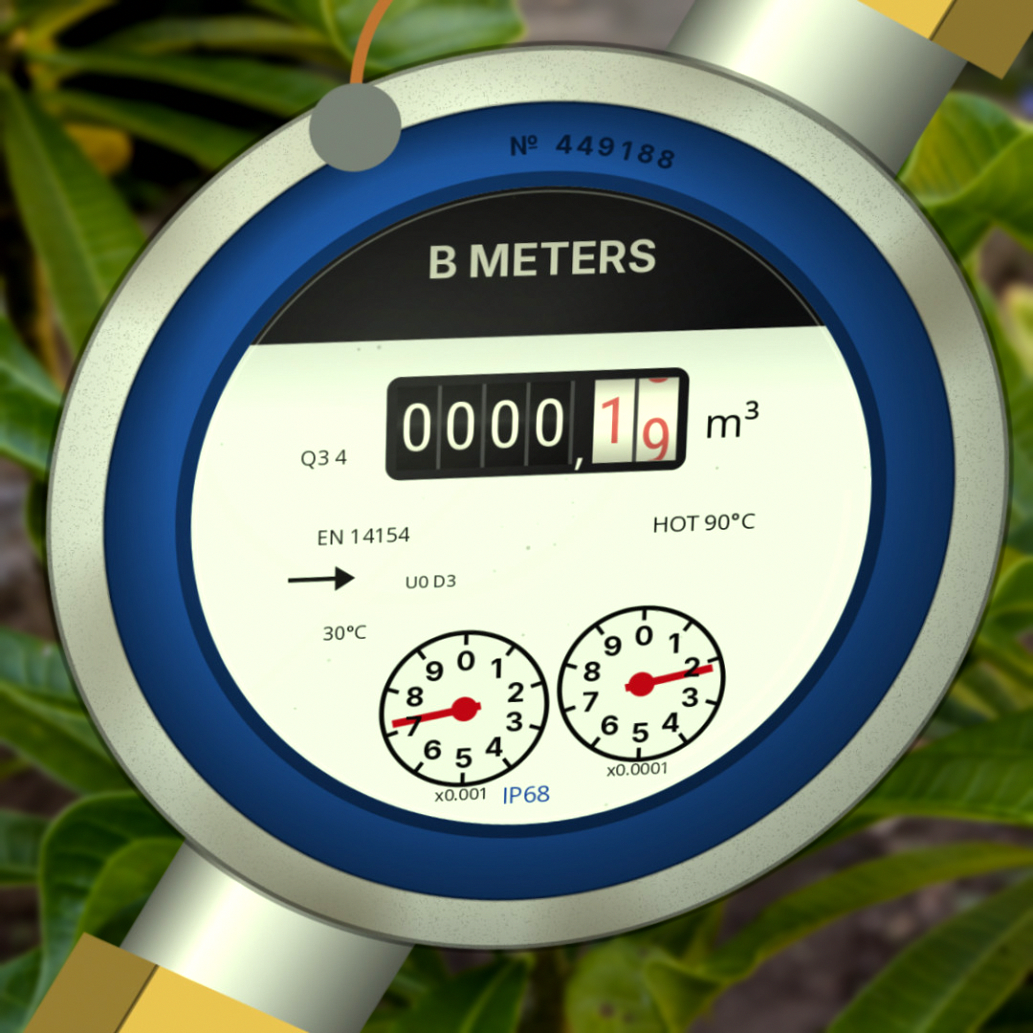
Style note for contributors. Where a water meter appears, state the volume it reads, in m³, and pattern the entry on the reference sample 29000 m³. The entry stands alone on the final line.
0.1872 m³
